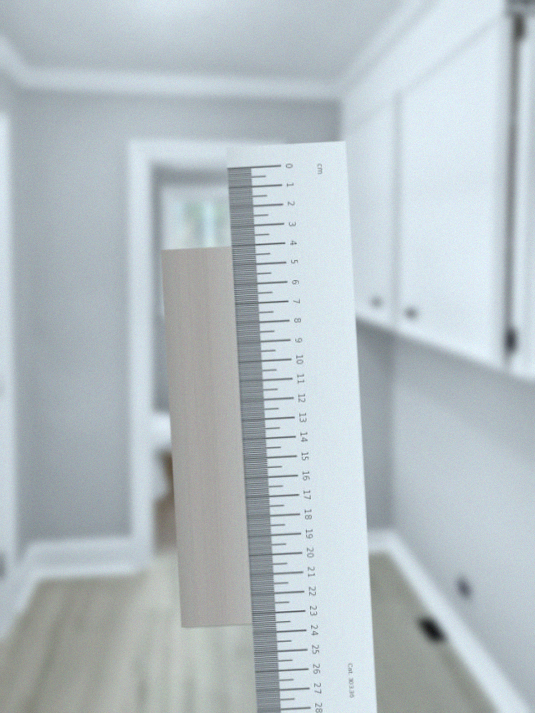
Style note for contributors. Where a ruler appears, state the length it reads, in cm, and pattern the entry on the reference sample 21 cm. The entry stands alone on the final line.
19.5 cm
